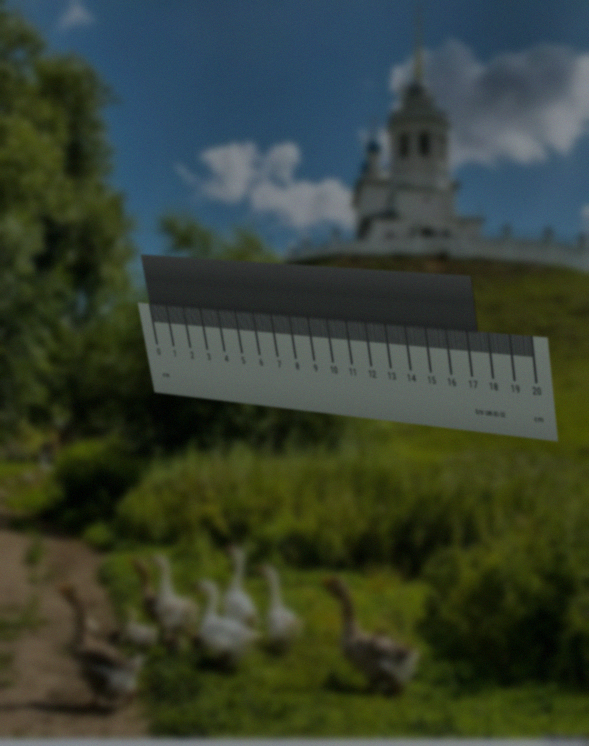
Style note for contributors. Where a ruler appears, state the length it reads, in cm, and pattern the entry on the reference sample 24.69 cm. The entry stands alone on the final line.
17.5 cm
